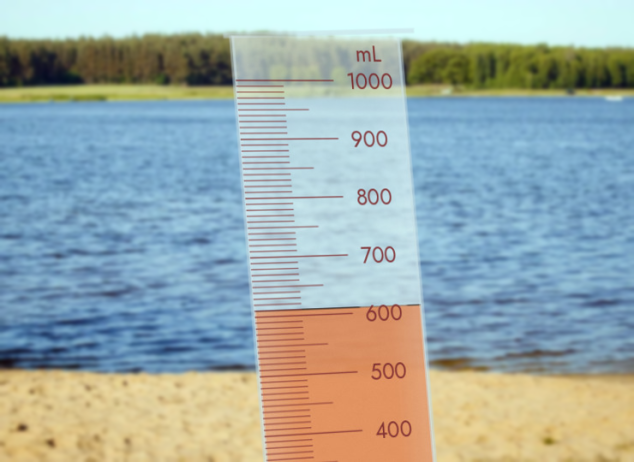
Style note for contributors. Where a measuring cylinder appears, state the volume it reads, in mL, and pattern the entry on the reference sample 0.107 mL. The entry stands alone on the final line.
610 mL
